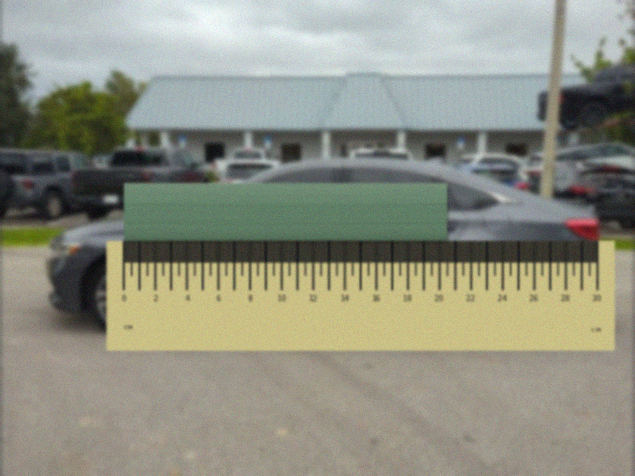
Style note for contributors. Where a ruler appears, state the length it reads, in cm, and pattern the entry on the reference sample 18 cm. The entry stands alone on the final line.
20.5 cm
